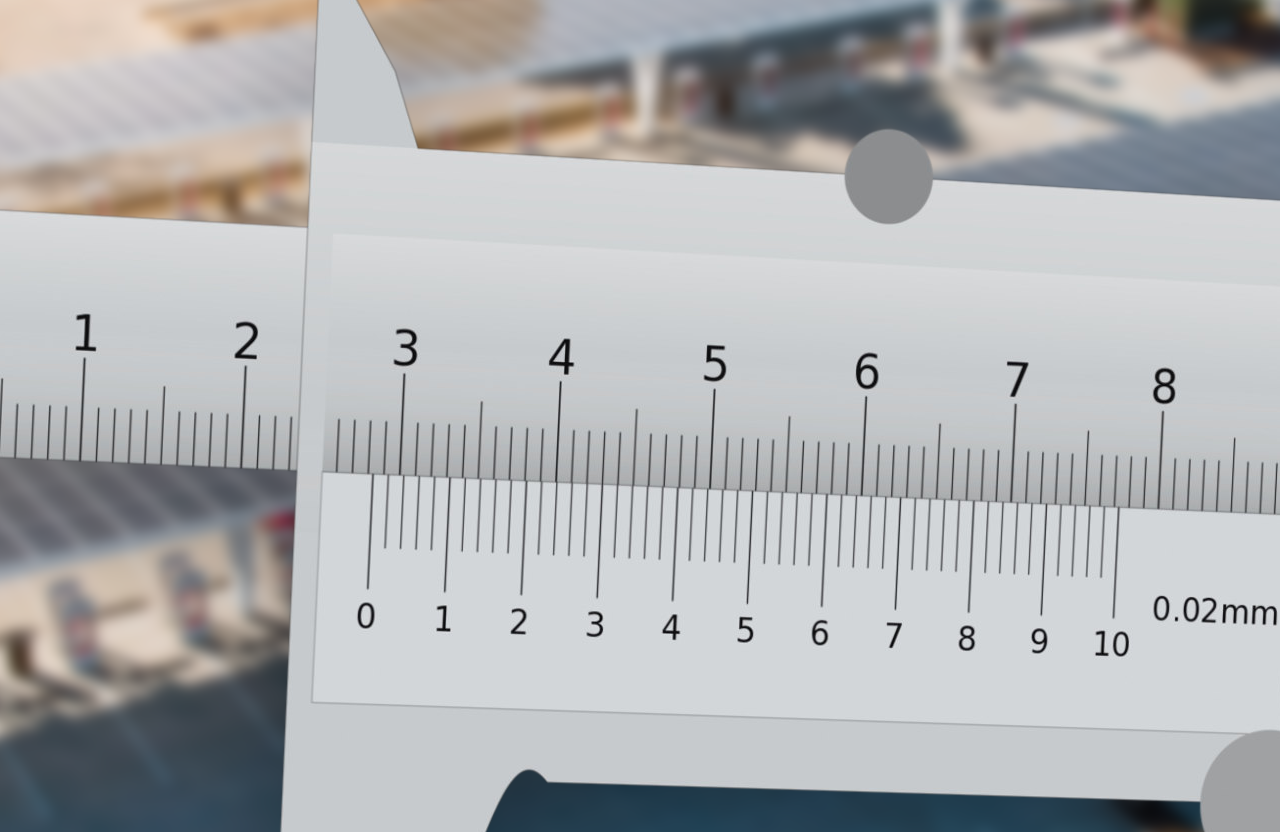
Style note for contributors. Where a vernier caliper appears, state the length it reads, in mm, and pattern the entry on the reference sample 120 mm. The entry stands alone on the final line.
28.3 mm
